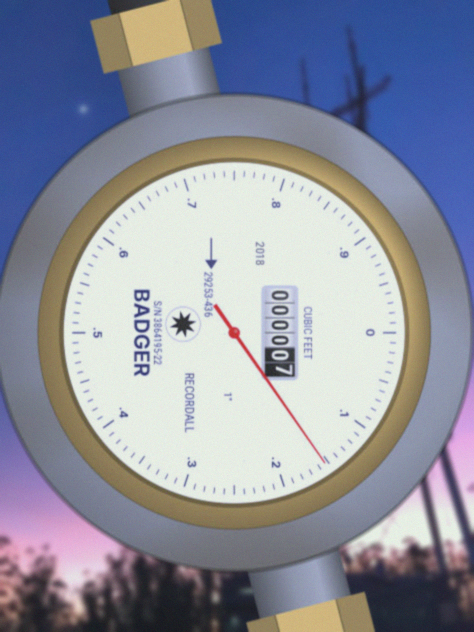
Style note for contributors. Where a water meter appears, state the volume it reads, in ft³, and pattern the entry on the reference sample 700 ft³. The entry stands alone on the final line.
7.15 ft³
